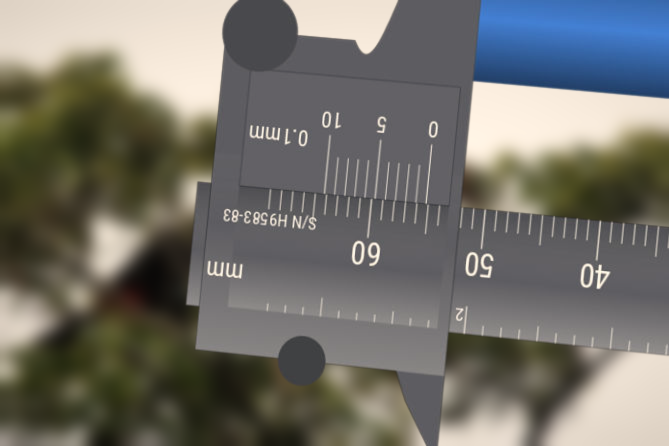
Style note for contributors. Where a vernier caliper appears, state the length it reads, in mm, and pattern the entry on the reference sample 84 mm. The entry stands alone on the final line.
55.2 mm
